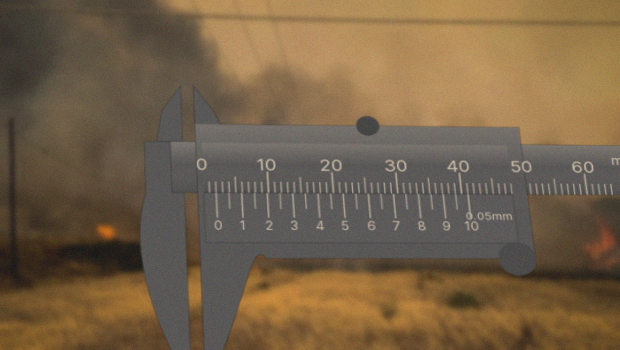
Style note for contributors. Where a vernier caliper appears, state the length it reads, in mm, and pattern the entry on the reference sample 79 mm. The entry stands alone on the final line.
2.0 mm
